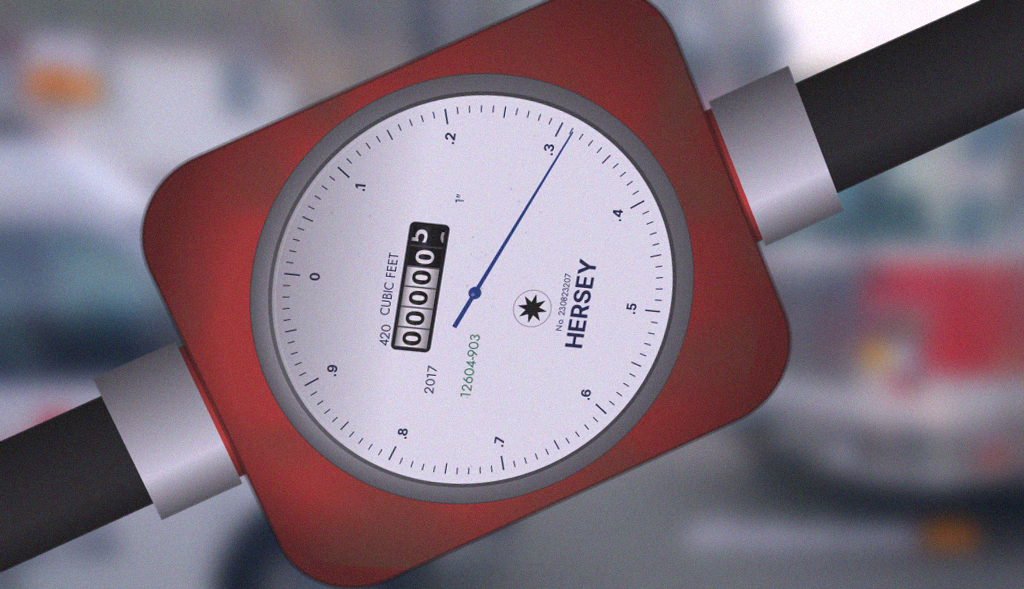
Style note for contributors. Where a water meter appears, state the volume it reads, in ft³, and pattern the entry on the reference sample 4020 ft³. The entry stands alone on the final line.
5.31 ft³
